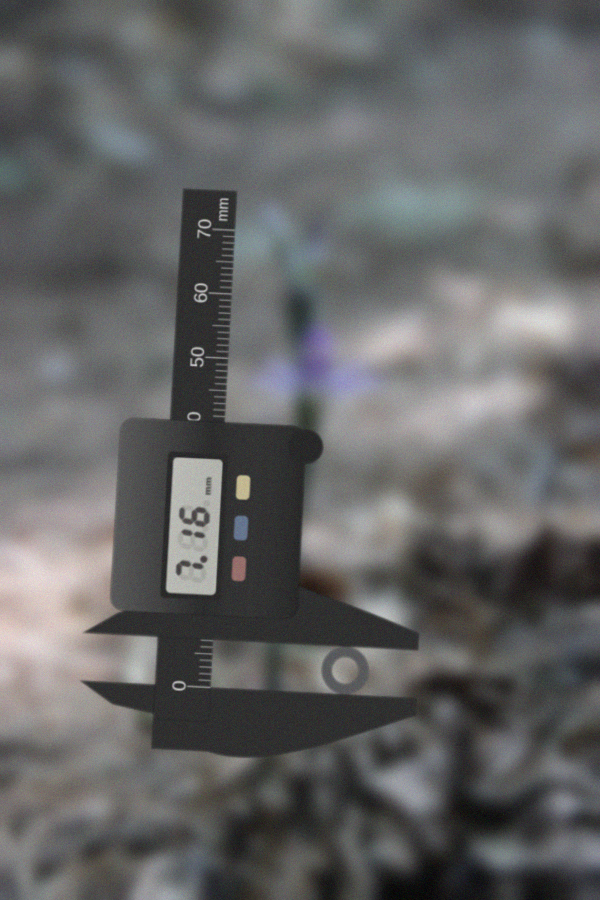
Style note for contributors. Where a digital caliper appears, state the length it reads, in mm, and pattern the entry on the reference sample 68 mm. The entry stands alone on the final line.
7.16 mm
